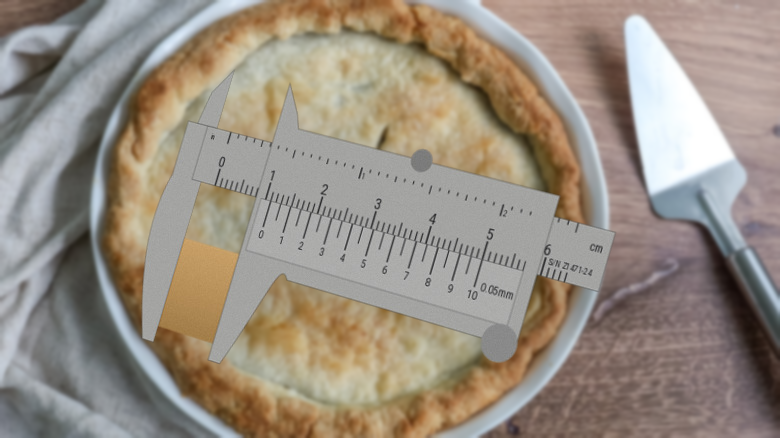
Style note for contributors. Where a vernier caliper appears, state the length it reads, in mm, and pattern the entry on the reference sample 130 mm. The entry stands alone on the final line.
11.0 mm
